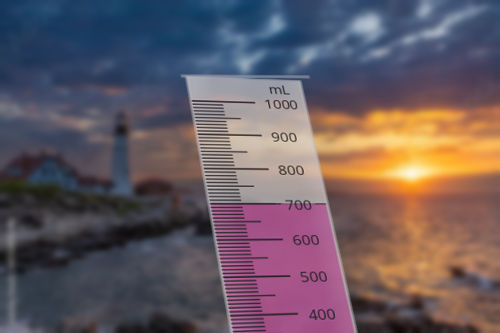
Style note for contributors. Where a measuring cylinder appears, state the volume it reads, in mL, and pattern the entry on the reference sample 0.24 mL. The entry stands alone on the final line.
700 mL
